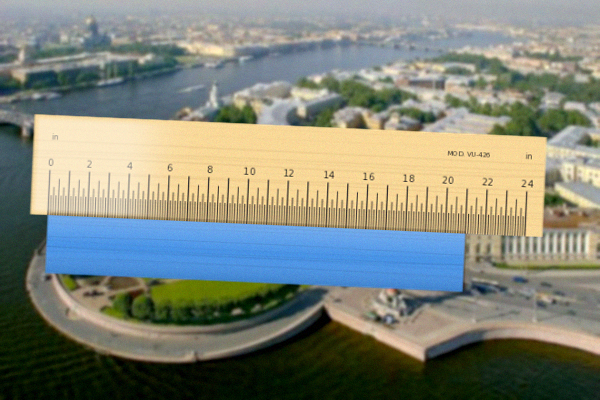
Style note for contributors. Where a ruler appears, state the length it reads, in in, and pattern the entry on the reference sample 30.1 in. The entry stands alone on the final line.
21 in
